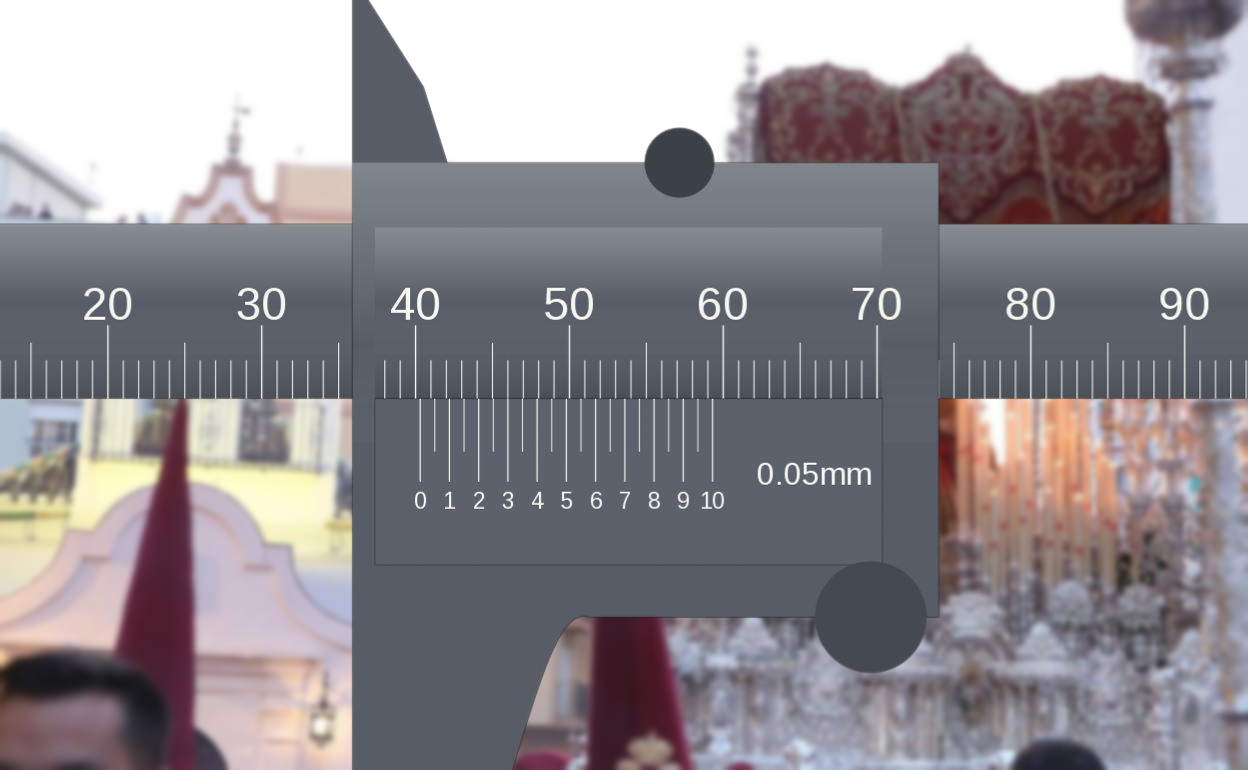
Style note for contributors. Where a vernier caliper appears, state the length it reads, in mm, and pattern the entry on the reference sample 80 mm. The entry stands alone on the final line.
40.3 mm
